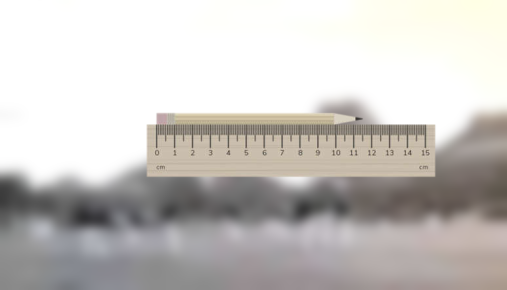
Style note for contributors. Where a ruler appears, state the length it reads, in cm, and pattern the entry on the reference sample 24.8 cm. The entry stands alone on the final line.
11.5 cm
